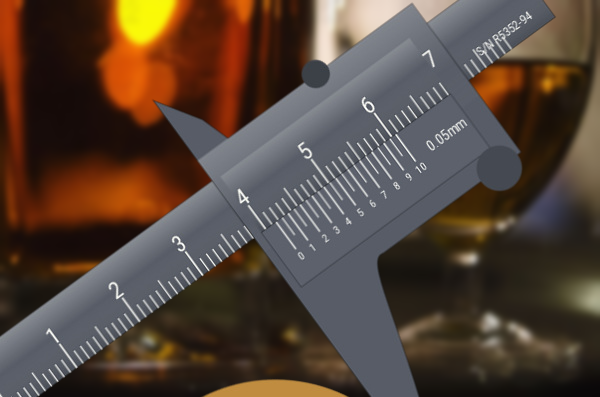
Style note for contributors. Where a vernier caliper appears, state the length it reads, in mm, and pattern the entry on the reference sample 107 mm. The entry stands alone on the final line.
41.6 mm
